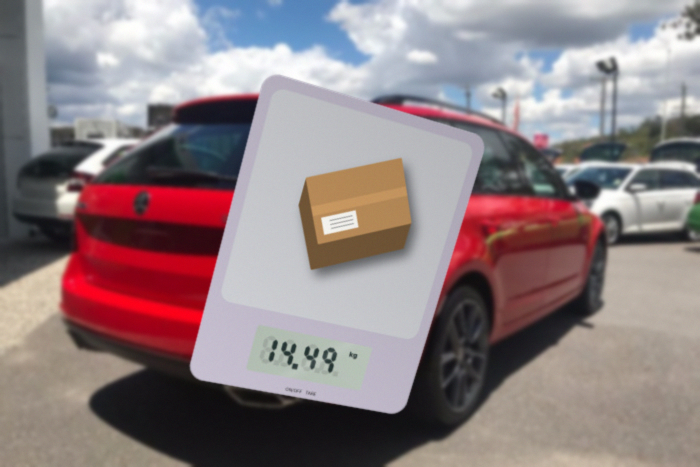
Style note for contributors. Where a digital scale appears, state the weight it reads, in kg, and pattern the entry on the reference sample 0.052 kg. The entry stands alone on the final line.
14.49 kg
